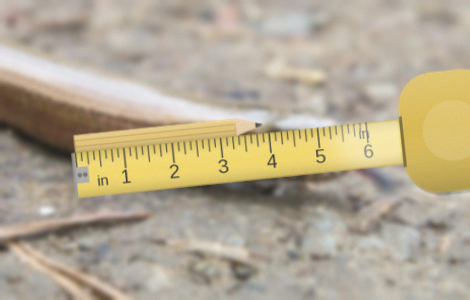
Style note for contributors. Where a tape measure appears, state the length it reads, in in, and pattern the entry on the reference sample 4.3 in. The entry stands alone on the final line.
3.875 in
